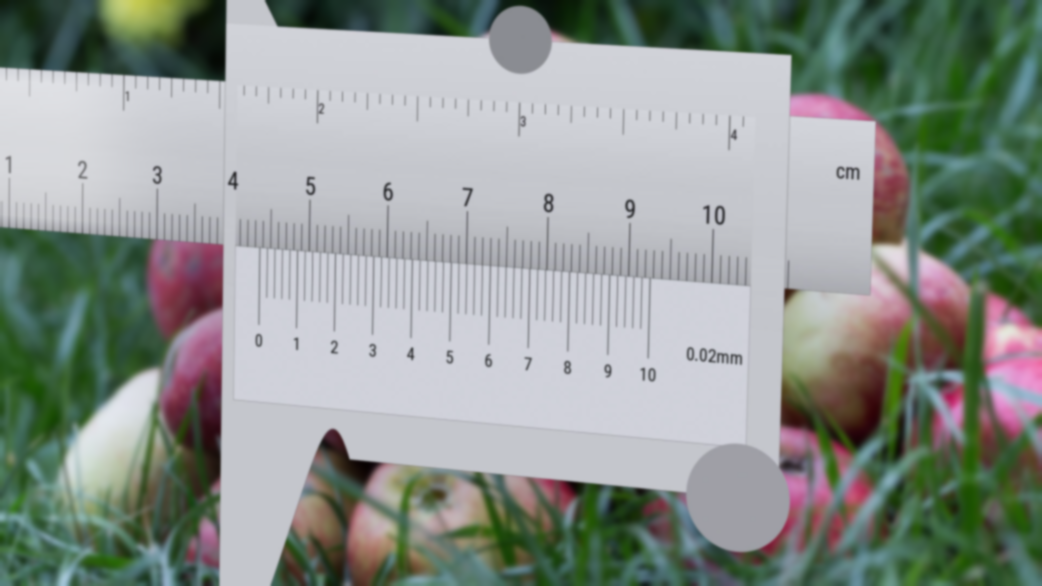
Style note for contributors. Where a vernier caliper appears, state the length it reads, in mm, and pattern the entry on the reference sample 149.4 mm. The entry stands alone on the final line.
43.6 mm
